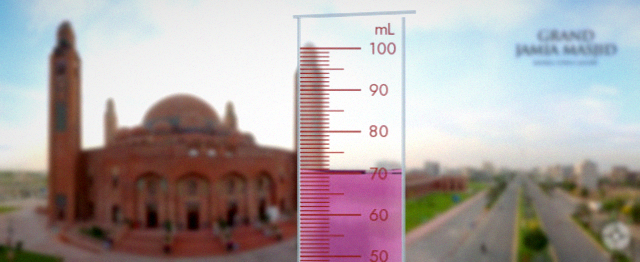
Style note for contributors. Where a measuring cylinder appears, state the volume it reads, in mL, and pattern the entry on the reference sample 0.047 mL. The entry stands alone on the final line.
70 mL
